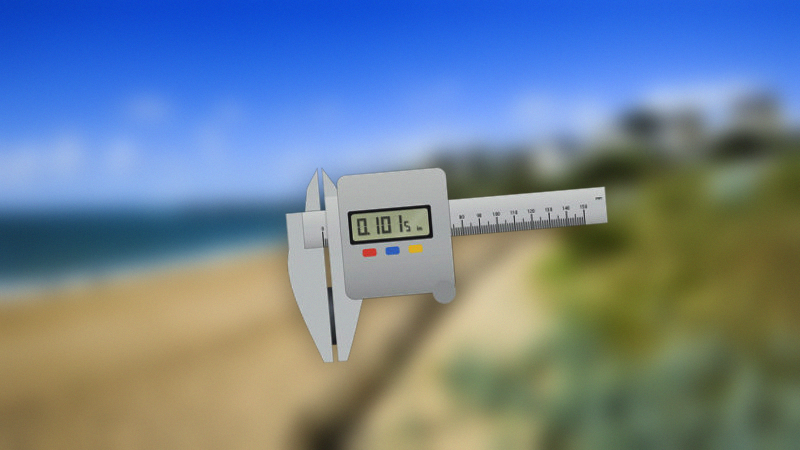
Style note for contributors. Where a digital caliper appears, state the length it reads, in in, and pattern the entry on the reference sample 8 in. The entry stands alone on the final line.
0.1015 in
